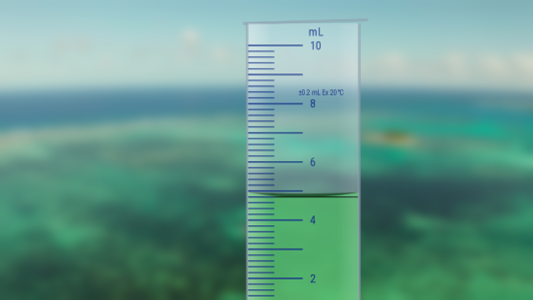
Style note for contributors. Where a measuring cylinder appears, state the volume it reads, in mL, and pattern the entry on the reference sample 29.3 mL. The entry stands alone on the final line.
4.8 mL
